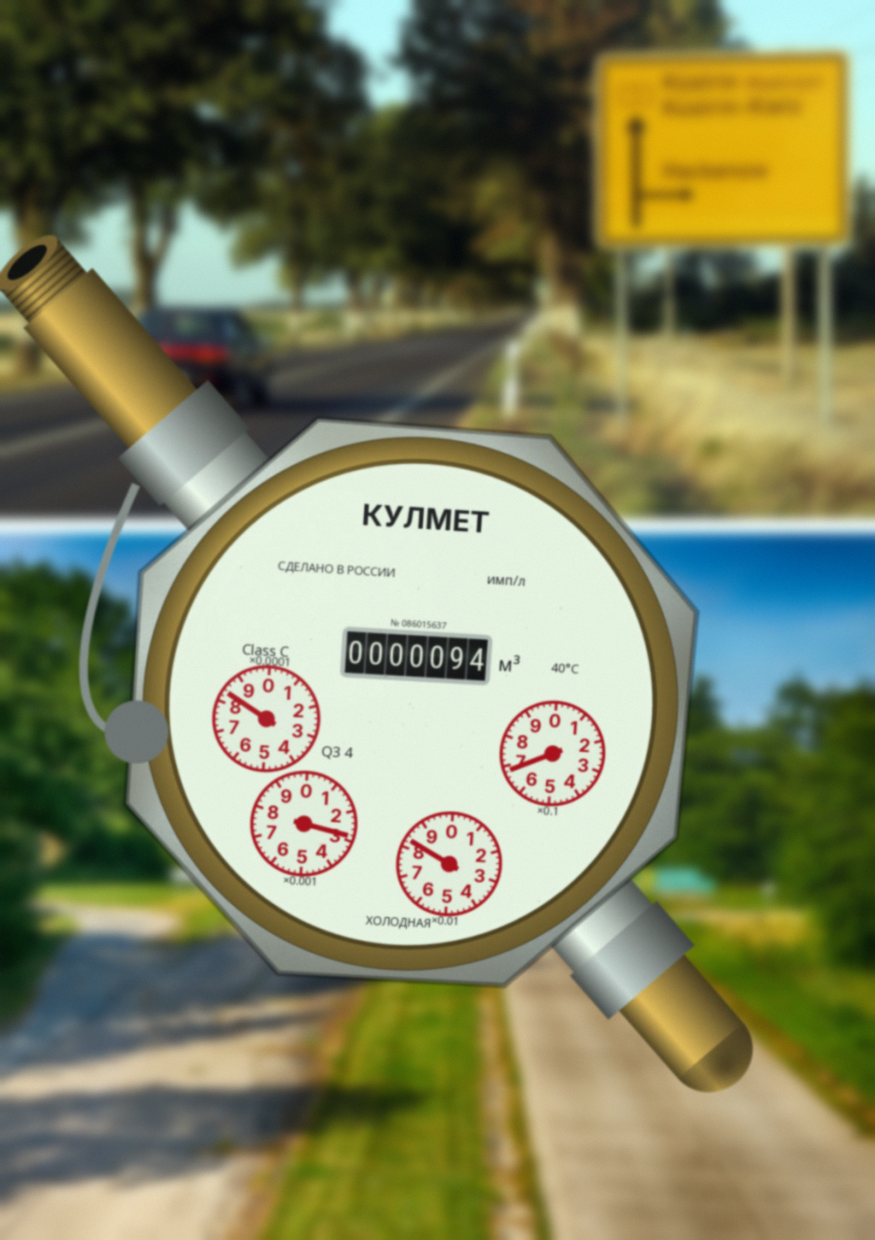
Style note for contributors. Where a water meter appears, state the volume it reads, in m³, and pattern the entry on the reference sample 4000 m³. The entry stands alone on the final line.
94.6828 m³
